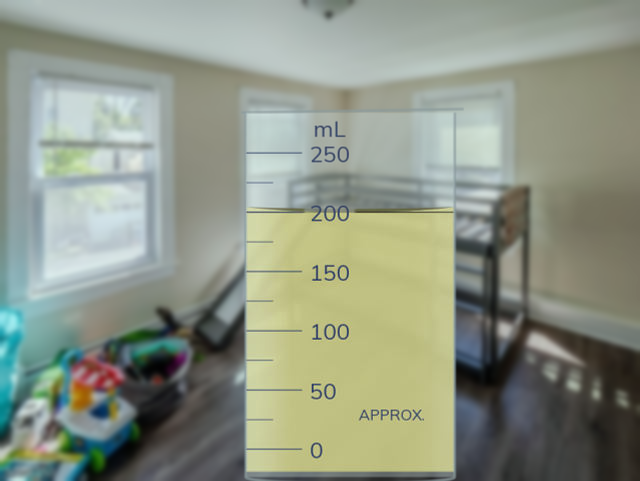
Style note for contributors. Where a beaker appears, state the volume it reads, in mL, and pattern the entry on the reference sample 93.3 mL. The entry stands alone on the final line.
200 mL
